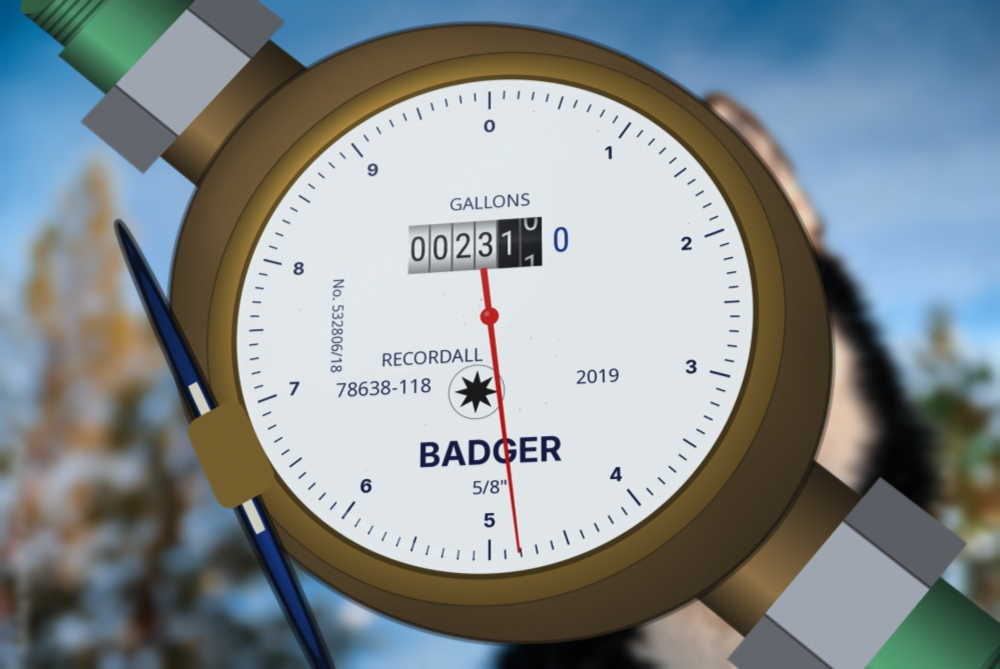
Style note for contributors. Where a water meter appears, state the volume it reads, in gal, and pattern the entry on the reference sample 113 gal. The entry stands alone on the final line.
23104.8 gal
